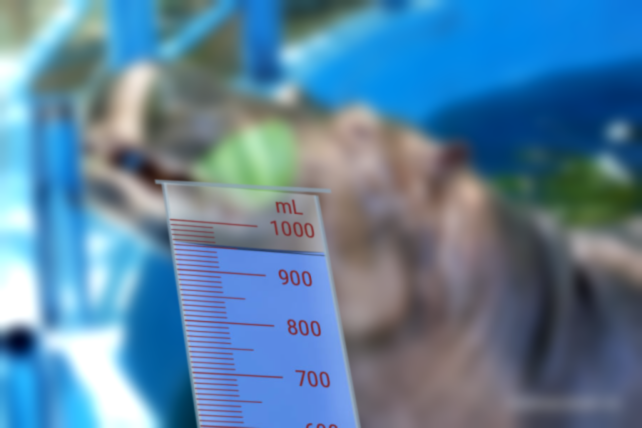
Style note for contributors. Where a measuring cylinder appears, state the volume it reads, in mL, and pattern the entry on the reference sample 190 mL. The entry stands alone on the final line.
950 mL
